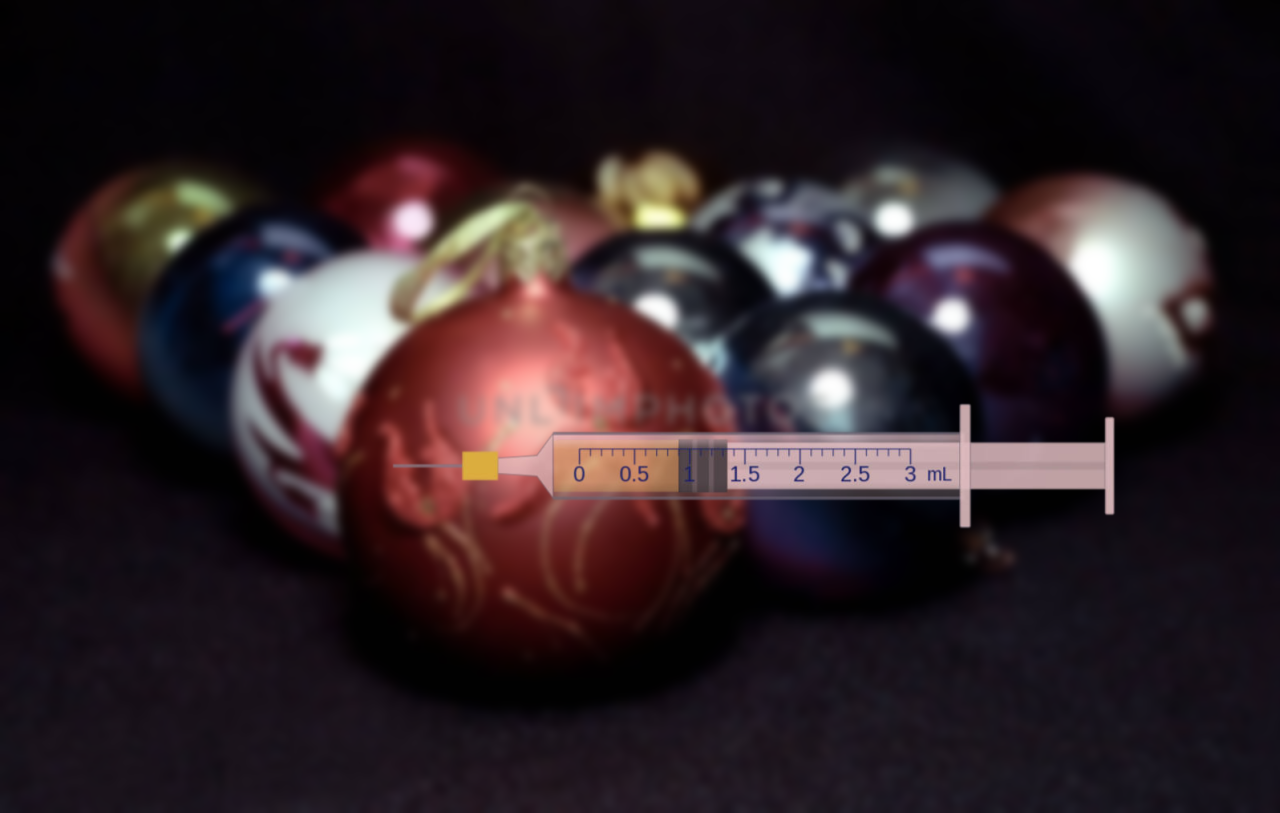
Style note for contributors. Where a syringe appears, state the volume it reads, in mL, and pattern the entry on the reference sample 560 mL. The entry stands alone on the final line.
0.9 mL
